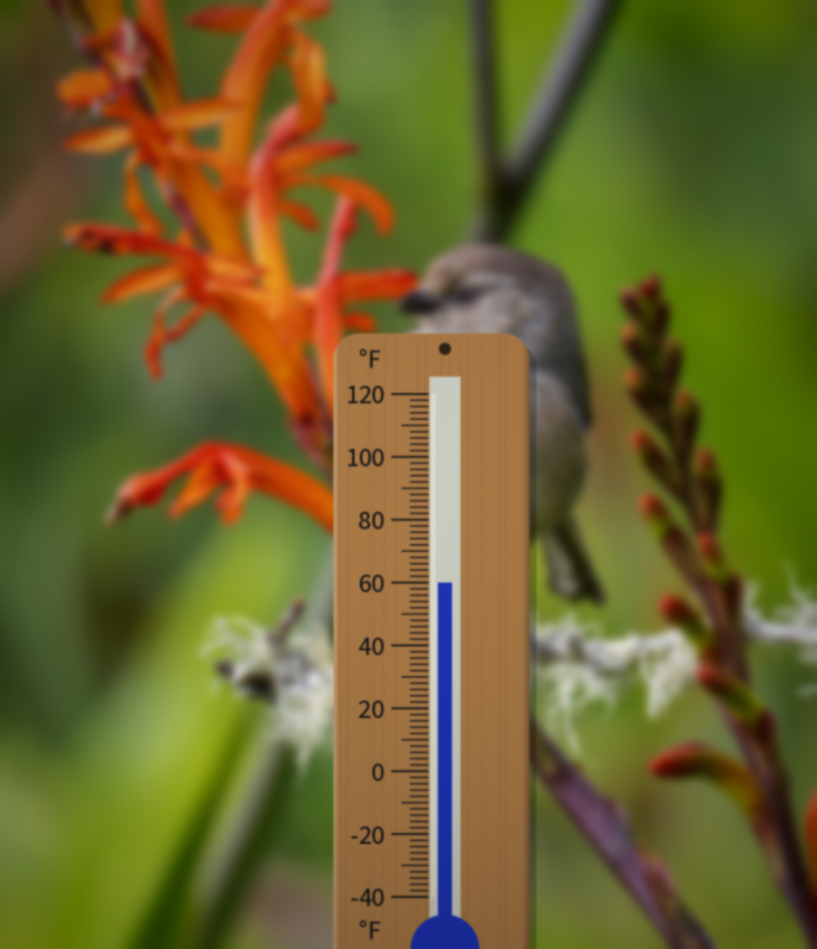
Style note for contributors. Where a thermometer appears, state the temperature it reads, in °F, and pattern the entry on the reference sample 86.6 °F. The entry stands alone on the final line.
60 °F
